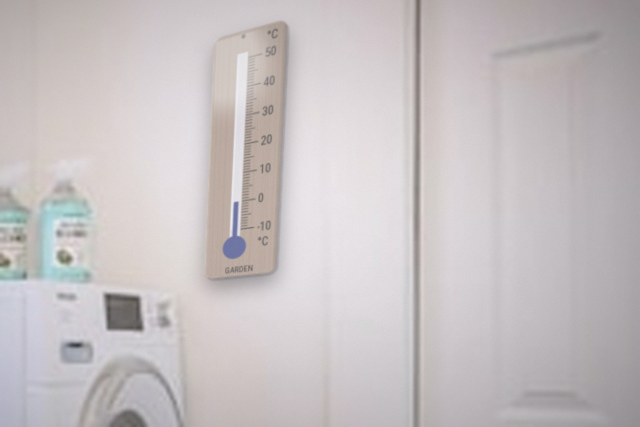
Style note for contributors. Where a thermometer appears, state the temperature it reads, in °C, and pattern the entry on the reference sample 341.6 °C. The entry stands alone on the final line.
0 °C
